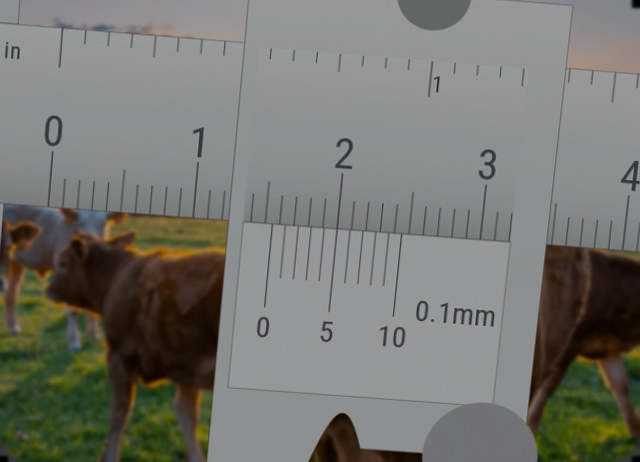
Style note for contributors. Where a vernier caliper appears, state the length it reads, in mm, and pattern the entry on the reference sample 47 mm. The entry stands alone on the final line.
15.5 mm
